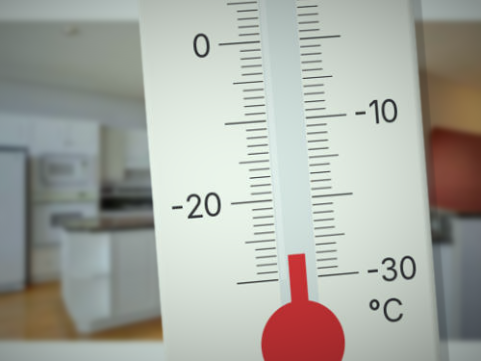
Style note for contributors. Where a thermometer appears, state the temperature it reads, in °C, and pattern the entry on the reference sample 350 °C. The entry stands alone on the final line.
-27 °C
